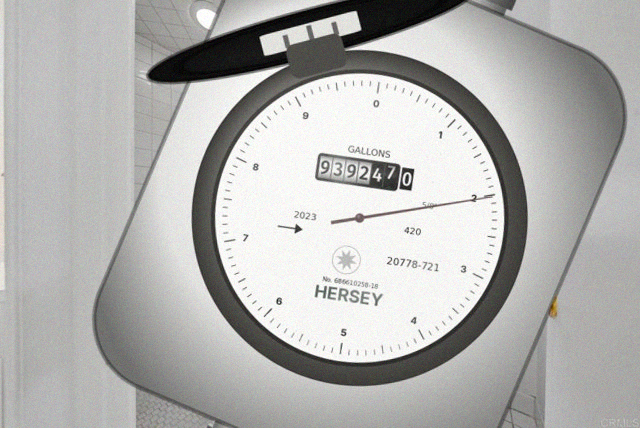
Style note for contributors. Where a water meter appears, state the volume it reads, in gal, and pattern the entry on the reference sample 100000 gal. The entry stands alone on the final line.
9392472.0 gal
